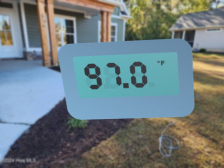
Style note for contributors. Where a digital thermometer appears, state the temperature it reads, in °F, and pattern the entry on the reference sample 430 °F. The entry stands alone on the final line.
97.0 °F
